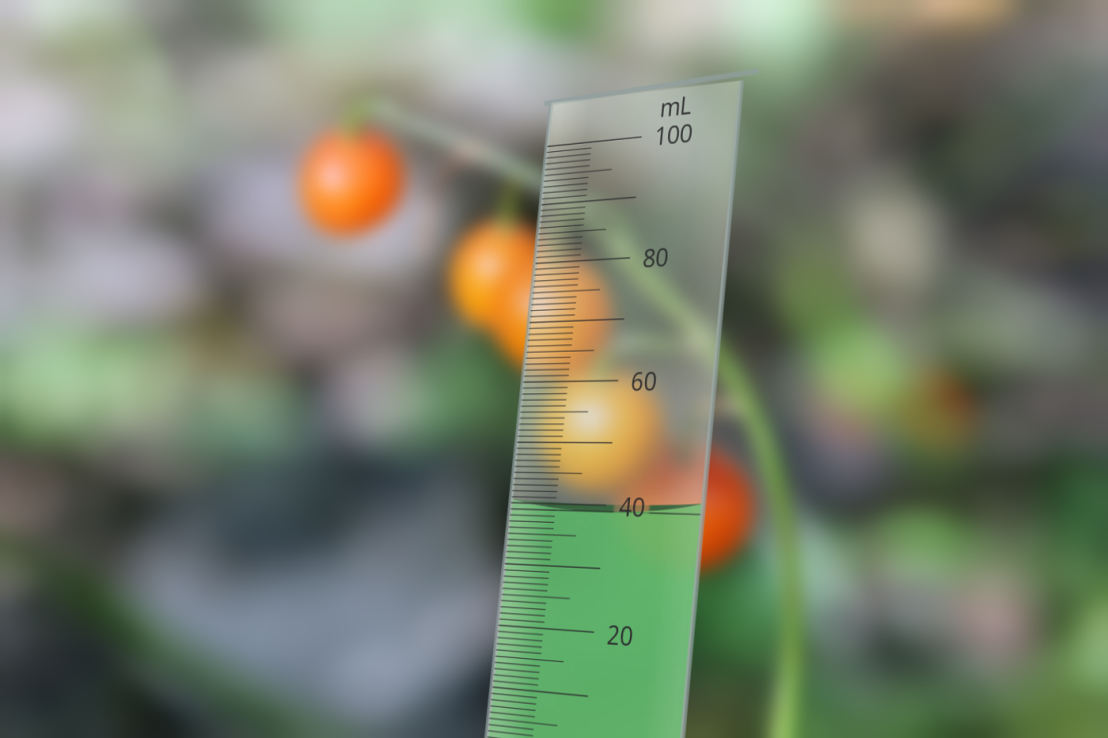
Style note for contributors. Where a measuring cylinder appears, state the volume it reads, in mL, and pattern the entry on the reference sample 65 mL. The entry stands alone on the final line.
39 mL
